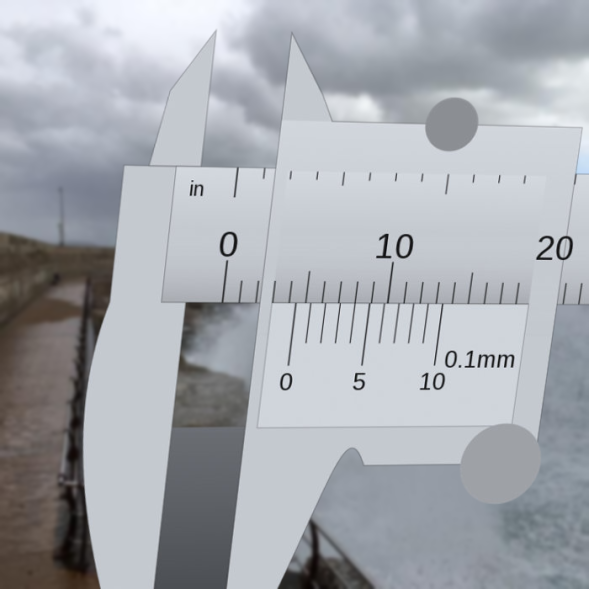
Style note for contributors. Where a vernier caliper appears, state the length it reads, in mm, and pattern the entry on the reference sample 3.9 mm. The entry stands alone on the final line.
4.4 mm
